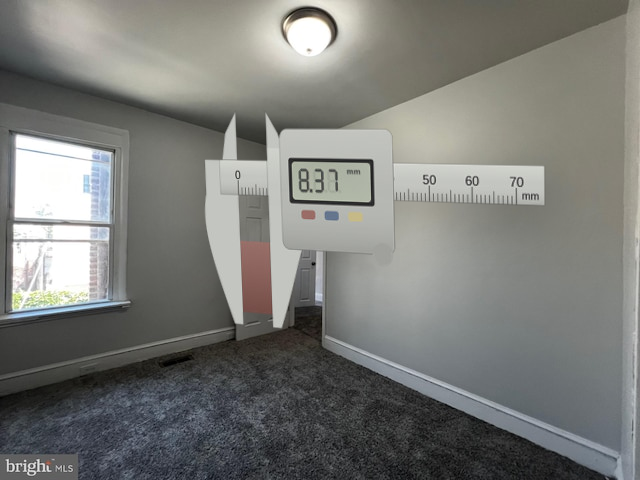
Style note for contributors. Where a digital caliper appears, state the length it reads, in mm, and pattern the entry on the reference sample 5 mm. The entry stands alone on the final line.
8.37 mm
